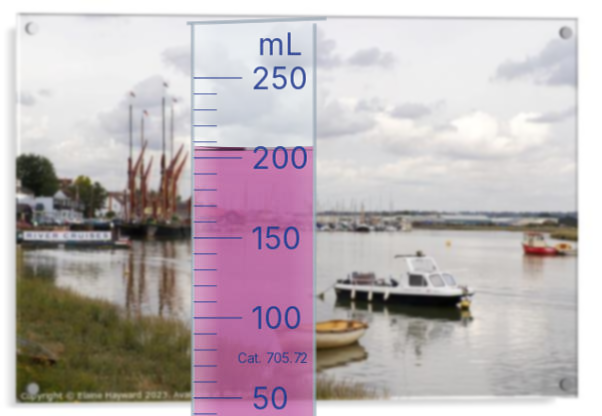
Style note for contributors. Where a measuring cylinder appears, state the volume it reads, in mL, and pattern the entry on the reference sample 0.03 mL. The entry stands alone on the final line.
205 mL
